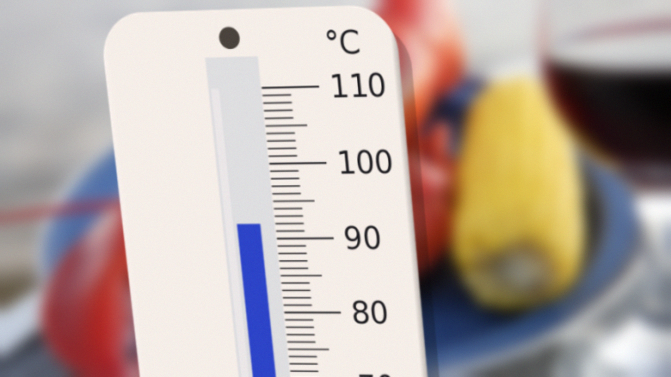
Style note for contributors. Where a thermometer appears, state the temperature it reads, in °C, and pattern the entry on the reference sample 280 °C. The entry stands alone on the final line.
92 °C
